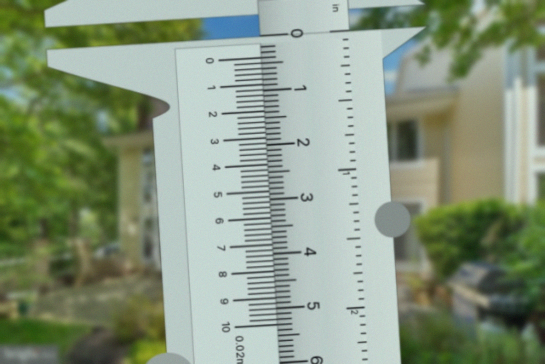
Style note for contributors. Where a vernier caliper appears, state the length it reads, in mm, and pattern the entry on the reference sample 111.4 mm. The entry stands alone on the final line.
4.0 mm
